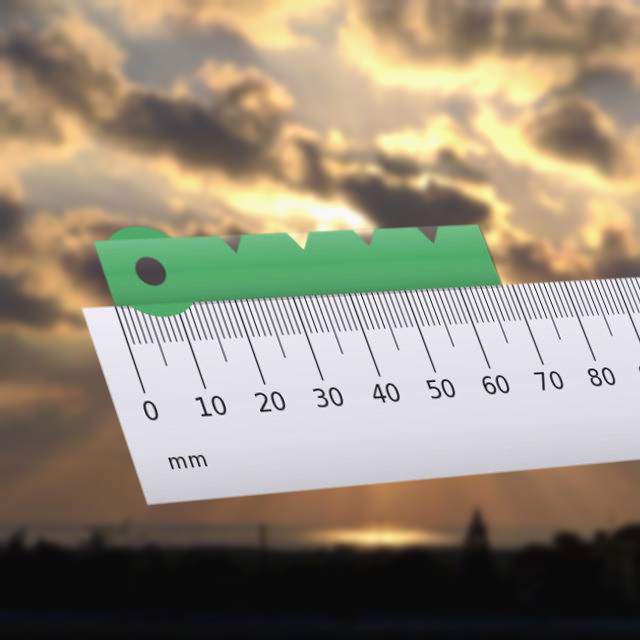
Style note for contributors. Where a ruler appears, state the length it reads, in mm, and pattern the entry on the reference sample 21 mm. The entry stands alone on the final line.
68 mm
